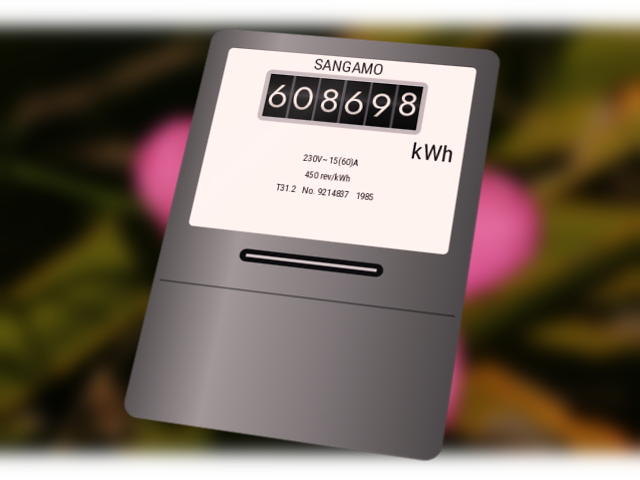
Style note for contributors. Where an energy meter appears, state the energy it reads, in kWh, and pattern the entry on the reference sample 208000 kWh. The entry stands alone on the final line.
608698 kWh
